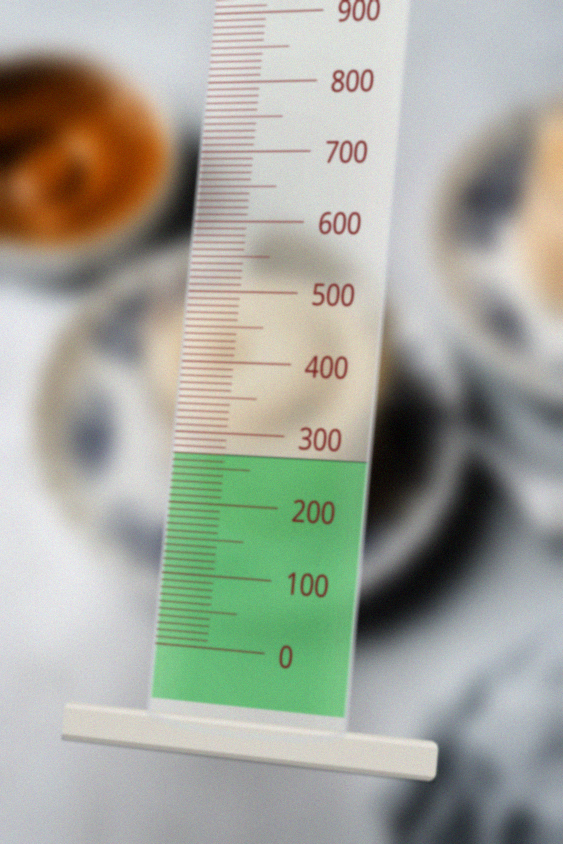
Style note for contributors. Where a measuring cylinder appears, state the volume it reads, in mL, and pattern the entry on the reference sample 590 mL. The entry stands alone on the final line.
270 mL
